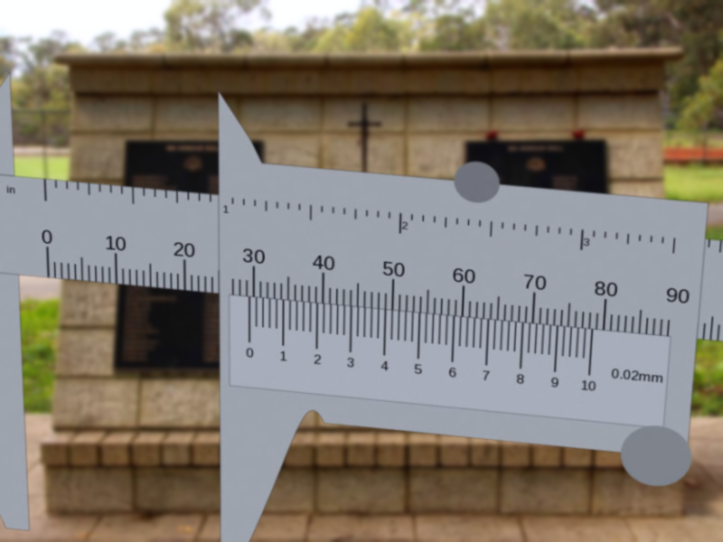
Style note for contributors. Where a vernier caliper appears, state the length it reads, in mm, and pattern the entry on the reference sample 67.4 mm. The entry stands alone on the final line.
29.4 mm
